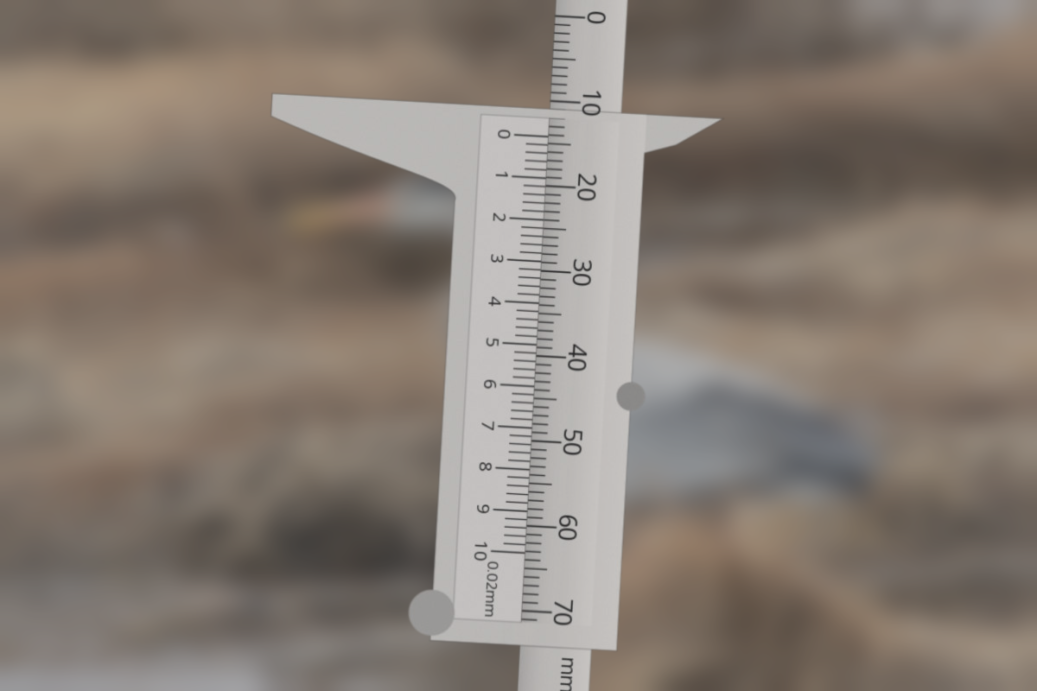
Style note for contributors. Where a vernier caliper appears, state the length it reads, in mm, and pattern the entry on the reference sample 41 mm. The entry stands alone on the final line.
14.2 mm
